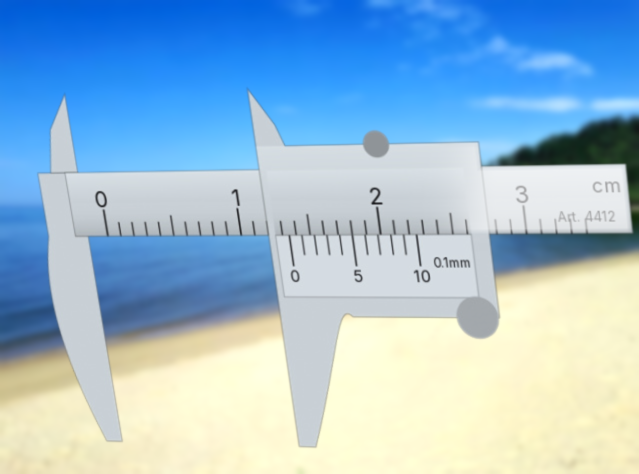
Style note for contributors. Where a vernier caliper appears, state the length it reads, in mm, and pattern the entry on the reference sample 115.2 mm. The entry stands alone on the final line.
13.5 mm
